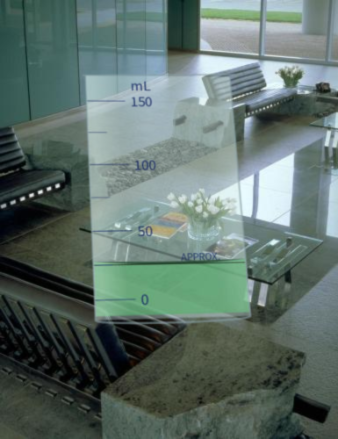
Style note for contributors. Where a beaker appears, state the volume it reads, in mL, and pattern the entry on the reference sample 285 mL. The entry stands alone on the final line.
25 mL
